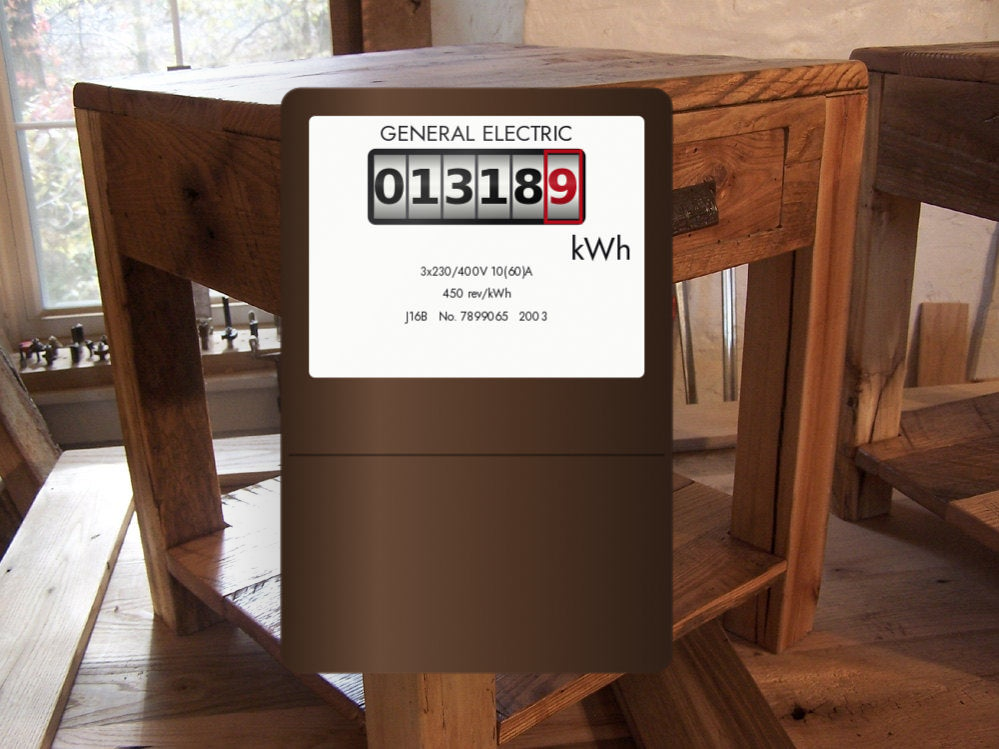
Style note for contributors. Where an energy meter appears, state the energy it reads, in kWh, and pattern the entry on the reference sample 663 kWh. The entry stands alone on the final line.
1318.9 kWh
